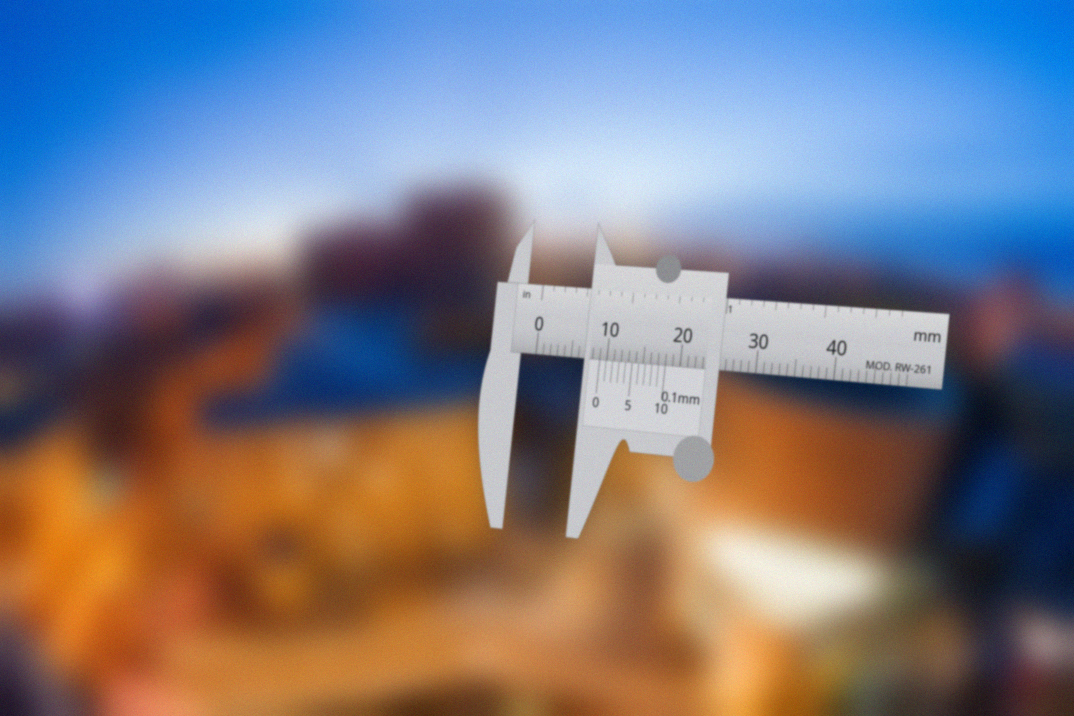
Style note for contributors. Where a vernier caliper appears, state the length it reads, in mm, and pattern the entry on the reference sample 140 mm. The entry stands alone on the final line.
9.0 mm
